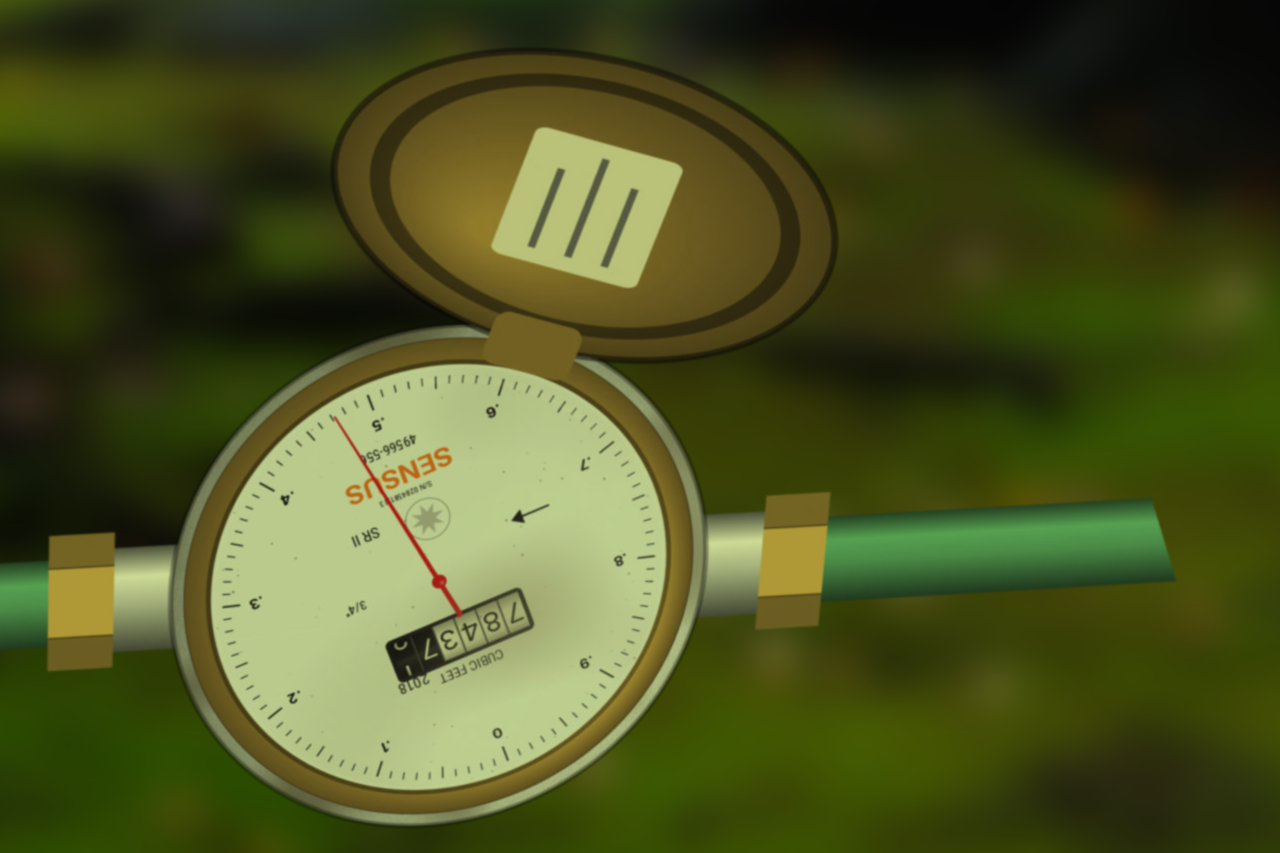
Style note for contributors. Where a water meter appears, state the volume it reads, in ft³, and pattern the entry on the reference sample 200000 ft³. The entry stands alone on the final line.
784371.47 ft³
